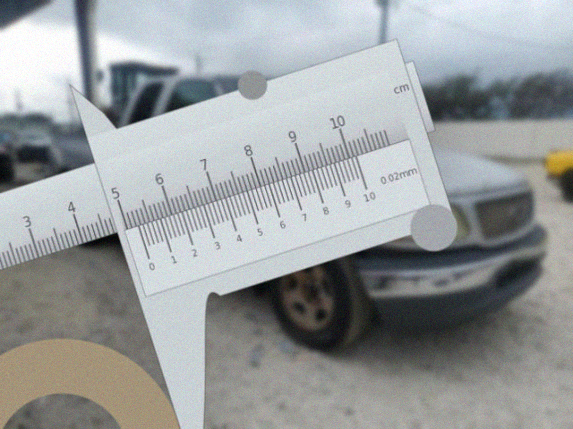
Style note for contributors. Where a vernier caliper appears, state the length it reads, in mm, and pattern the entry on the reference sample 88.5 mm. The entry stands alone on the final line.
52.5 mm
